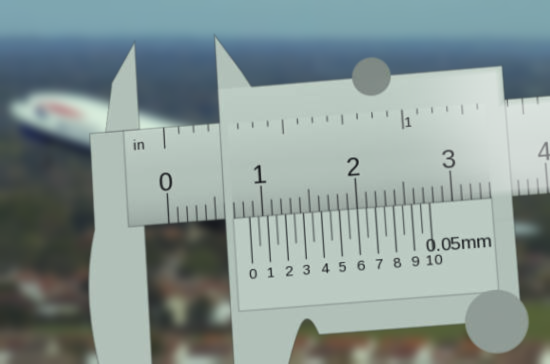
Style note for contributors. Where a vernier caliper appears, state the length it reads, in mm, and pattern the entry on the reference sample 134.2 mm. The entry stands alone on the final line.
8.6 mm
